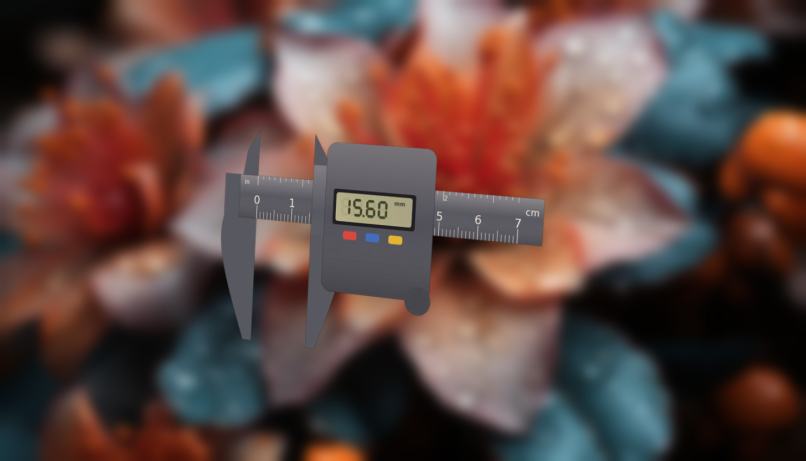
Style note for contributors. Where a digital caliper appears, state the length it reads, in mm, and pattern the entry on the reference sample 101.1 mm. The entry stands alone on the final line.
15.60 mm
